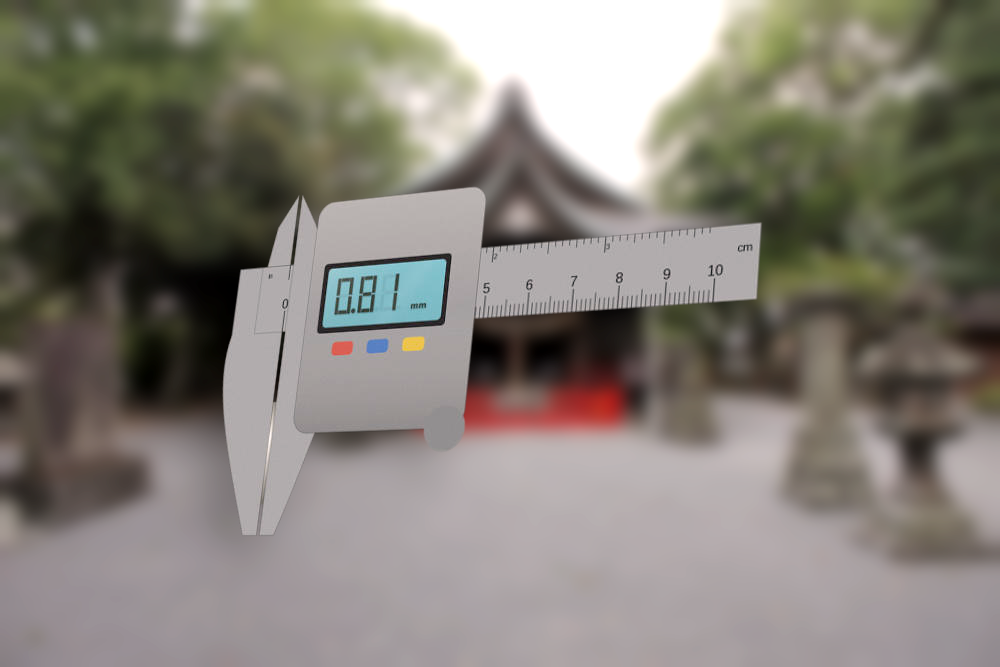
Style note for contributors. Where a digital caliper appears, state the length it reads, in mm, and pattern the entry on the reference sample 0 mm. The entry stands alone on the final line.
0.81 mm
